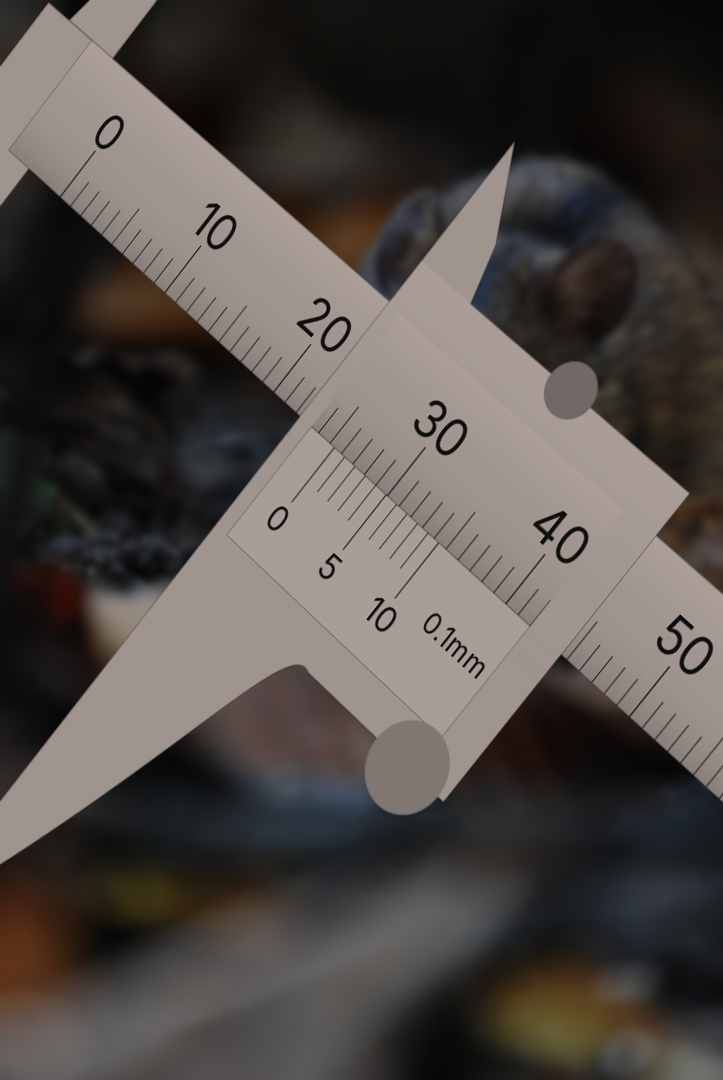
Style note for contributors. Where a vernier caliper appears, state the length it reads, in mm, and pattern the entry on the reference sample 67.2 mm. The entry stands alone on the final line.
25.4 mm
